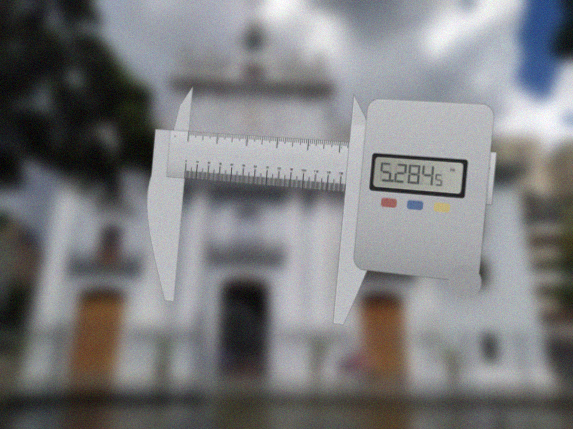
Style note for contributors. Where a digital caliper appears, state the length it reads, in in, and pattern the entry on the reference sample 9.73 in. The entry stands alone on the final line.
5.2845 in
